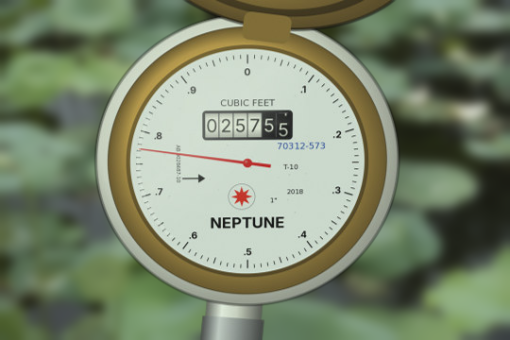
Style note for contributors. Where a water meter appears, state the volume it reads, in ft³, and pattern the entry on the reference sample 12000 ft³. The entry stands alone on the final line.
25754.77 ft³
